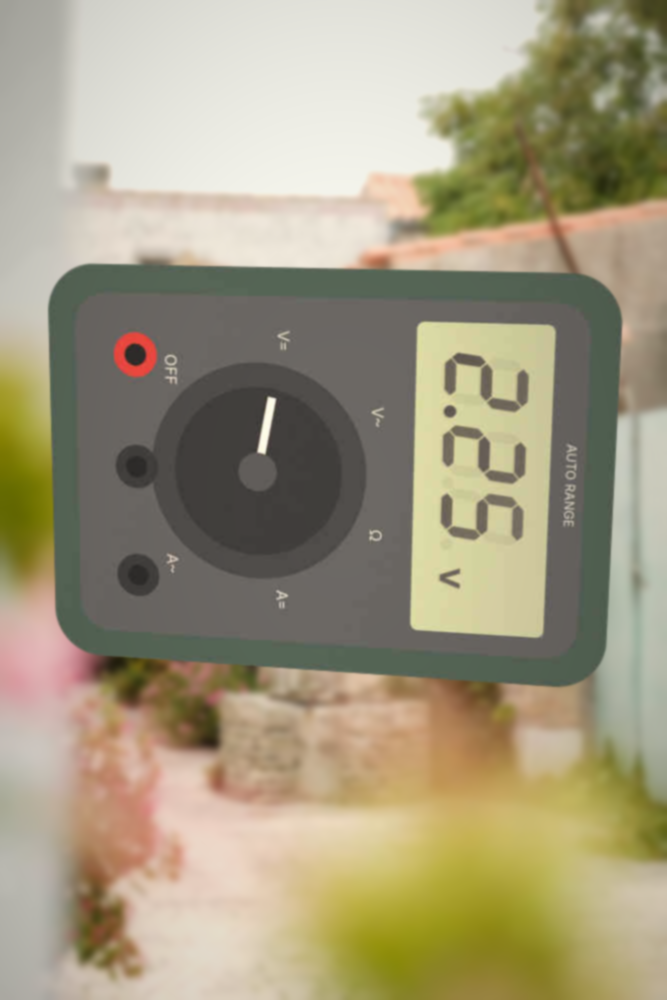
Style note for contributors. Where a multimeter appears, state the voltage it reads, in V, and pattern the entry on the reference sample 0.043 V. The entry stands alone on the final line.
2.25 V
